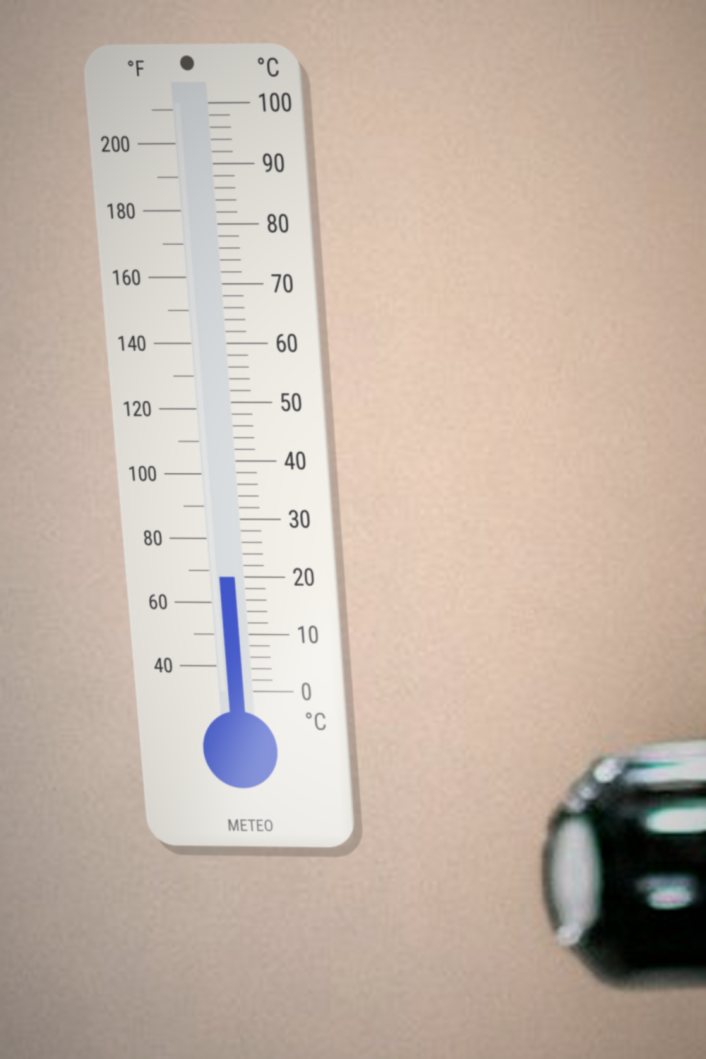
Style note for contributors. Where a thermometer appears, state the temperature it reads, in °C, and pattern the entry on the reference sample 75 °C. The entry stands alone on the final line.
20 °C
